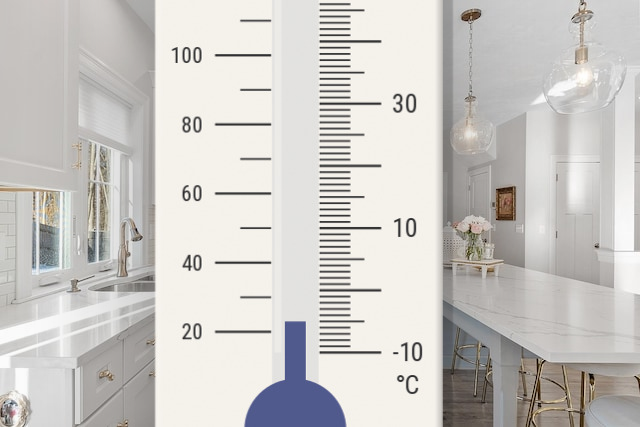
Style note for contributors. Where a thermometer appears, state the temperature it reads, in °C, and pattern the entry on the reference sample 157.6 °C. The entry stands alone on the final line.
-5 °C
